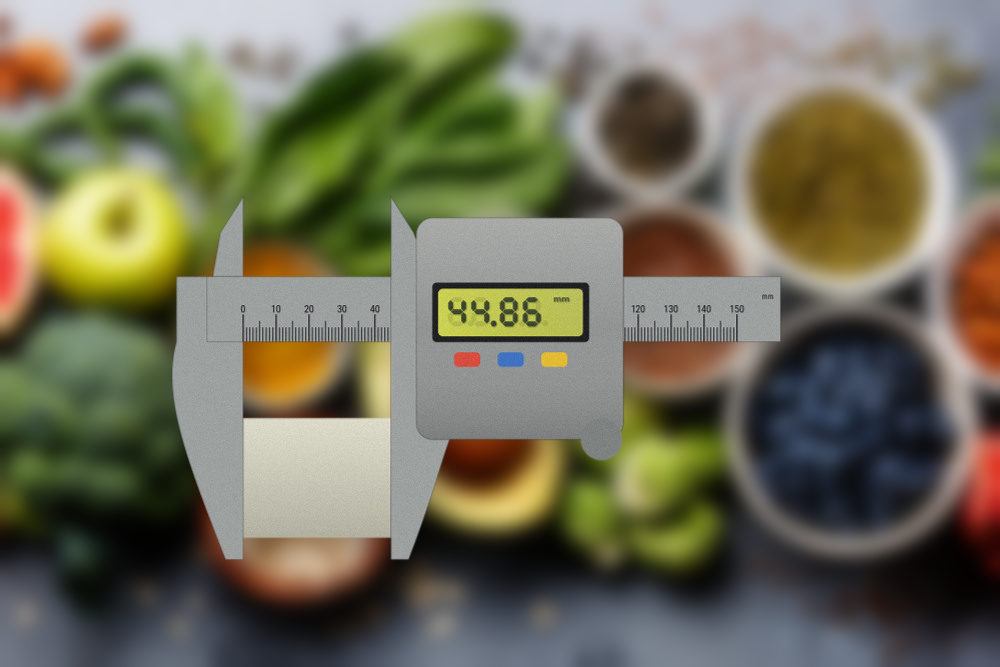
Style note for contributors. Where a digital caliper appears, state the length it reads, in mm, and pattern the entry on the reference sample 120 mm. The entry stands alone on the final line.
44.86 mm
